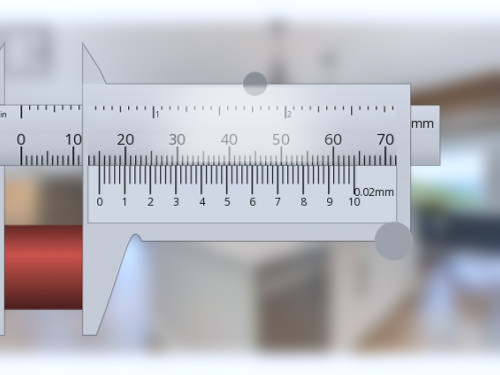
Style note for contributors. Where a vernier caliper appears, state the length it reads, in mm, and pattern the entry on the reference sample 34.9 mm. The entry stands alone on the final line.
15.0 mm
